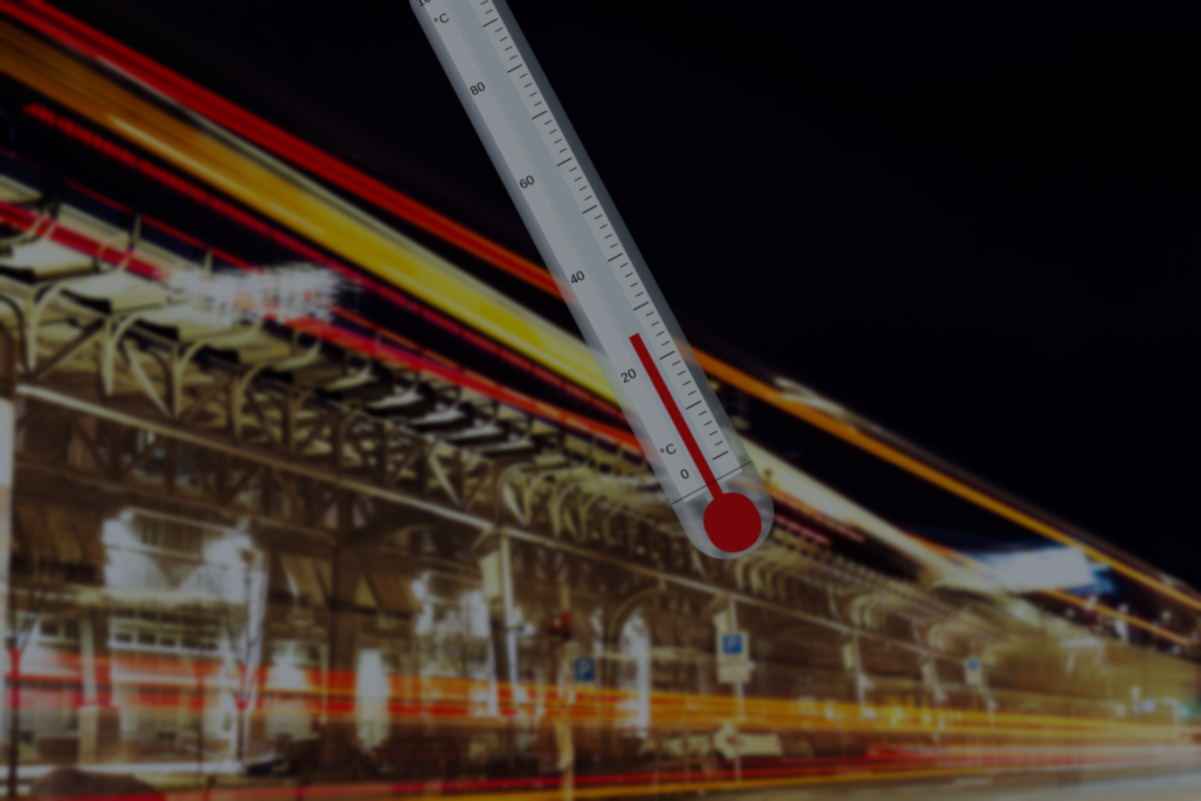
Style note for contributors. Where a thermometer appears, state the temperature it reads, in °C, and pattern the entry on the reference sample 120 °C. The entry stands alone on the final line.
26 °C
